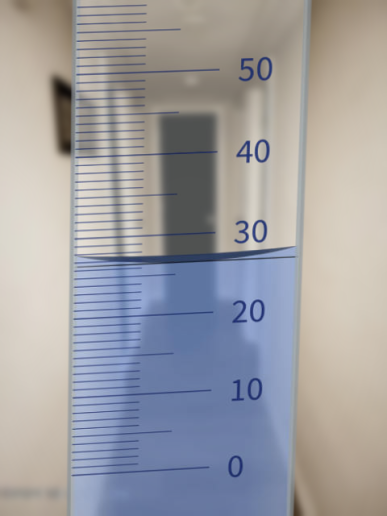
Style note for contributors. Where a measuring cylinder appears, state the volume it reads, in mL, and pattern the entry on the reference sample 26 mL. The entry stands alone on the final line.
26.5 mL
